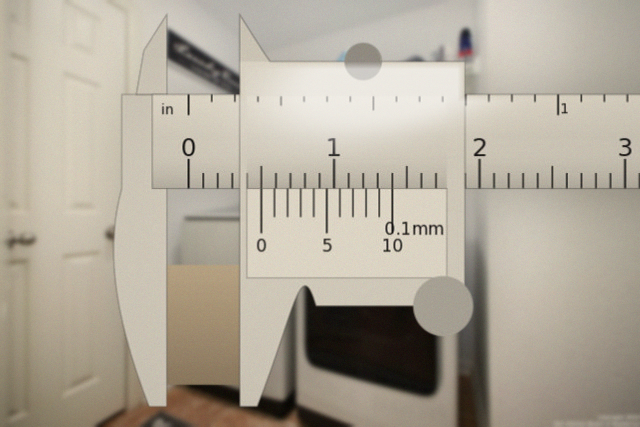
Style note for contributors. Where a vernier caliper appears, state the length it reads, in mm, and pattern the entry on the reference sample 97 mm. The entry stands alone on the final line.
5.0 mm
